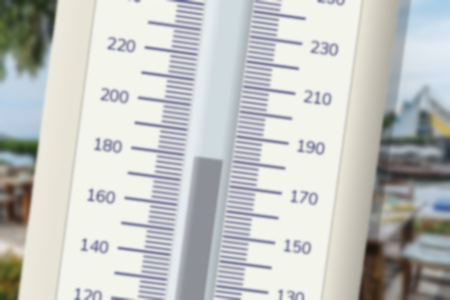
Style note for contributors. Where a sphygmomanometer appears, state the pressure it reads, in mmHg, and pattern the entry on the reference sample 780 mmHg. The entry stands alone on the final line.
180 mmHg
